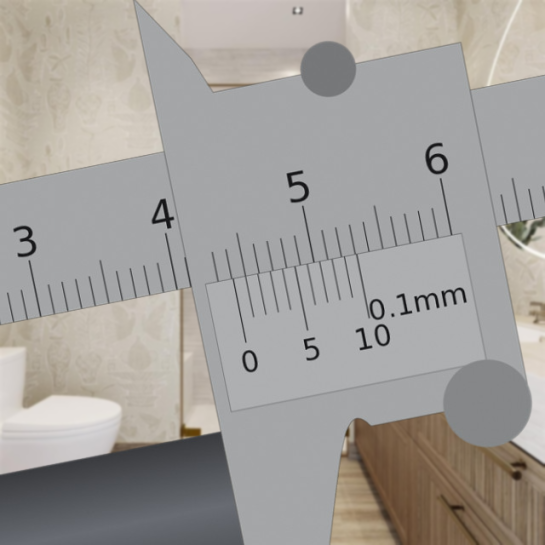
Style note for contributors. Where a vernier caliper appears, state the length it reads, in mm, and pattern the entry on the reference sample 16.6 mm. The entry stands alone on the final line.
44.1 mm
